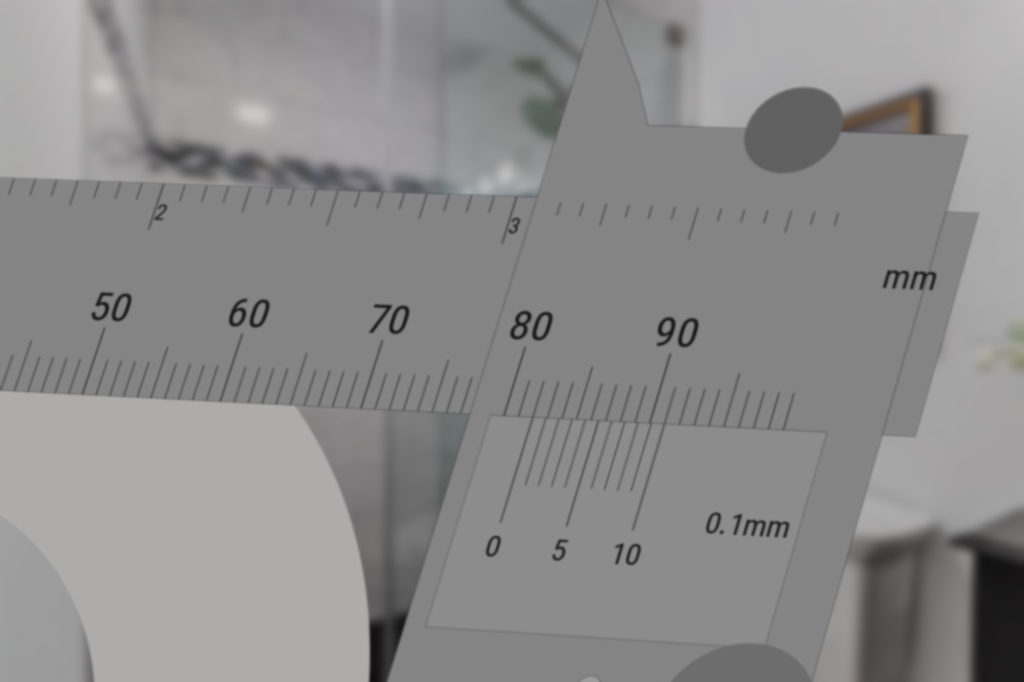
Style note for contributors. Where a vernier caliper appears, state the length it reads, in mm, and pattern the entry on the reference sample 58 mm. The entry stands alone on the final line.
82.0 mm
